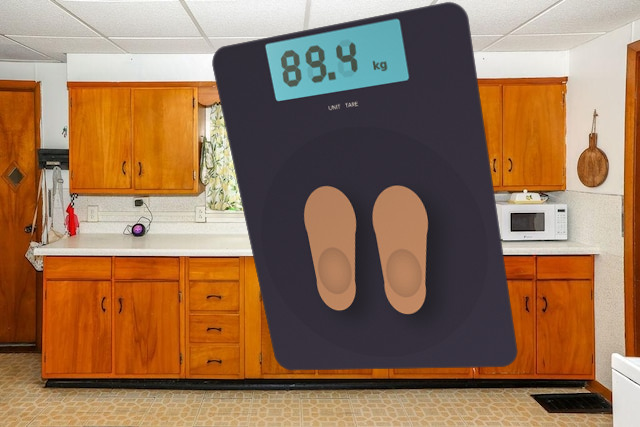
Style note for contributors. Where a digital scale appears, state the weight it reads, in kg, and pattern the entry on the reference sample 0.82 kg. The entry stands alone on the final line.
89.4 kg
